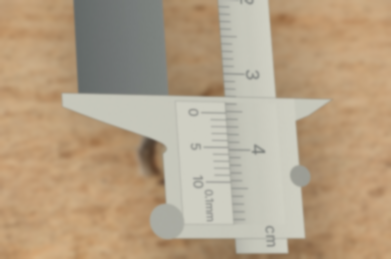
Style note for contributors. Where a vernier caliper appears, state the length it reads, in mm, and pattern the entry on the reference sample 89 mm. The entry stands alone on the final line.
35.2 mm
